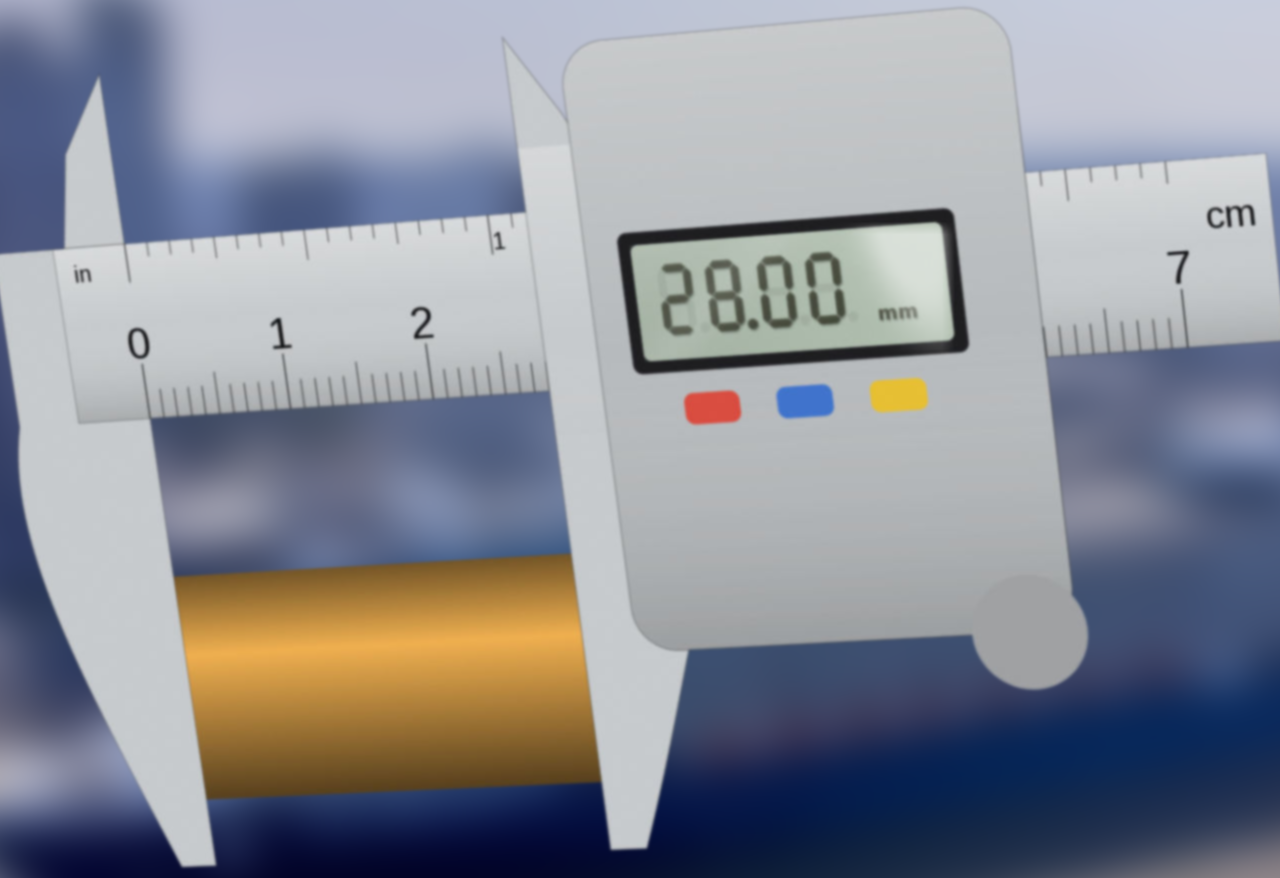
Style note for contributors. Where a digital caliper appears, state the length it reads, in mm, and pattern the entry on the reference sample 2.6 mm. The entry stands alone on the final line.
28.00 mm
